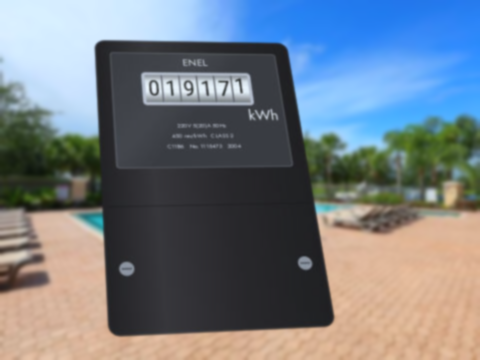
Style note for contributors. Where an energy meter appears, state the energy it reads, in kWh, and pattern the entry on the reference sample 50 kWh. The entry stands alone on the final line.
19171 kWh
